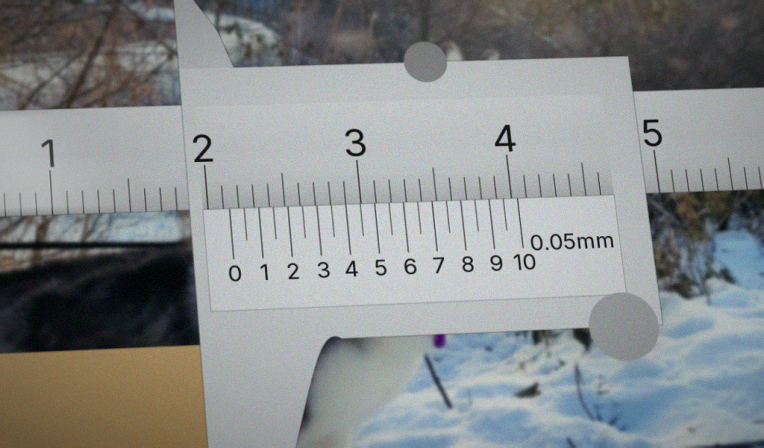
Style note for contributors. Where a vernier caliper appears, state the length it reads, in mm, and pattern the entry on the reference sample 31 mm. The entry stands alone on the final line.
21.4 mm
